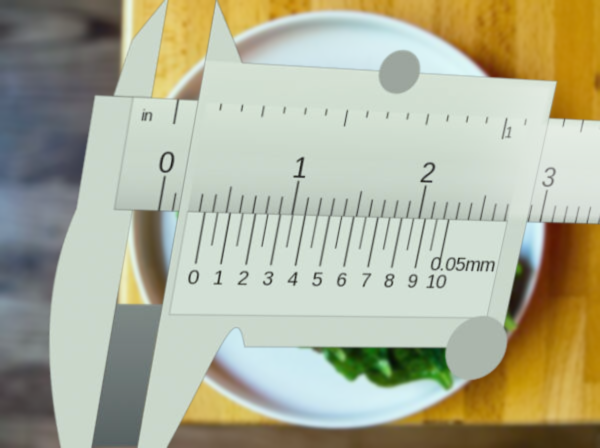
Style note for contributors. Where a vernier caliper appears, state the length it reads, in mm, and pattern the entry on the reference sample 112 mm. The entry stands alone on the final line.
3.4 mm
